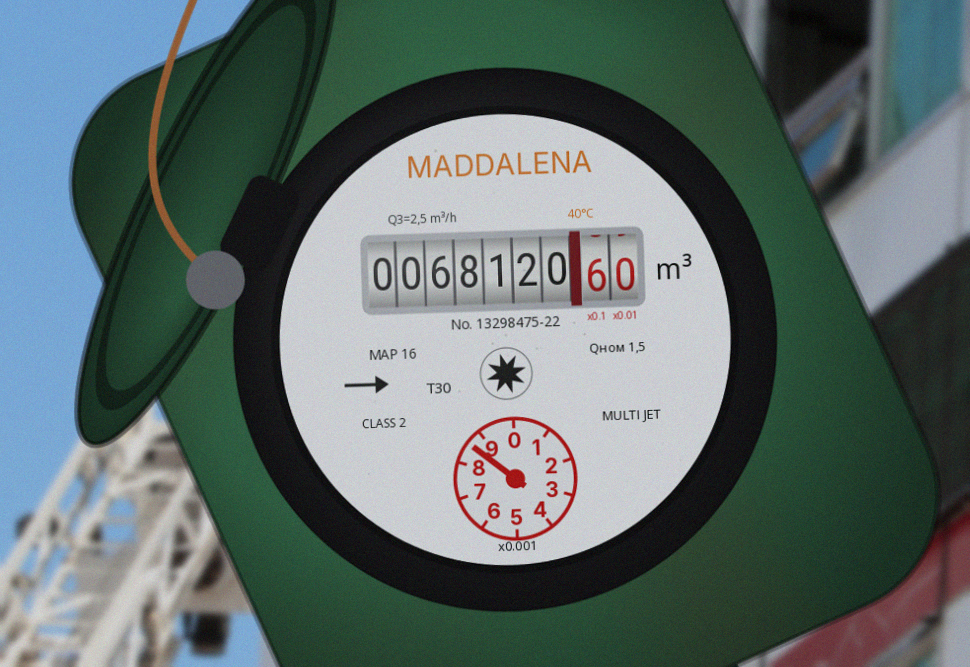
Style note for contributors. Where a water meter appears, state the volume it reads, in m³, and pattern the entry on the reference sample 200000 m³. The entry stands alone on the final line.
68120.598 m³
